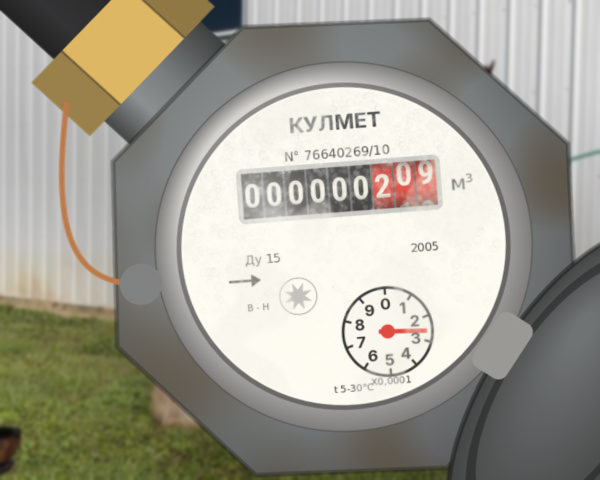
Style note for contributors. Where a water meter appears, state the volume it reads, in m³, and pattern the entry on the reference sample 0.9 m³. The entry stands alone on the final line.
0.2092 m³
